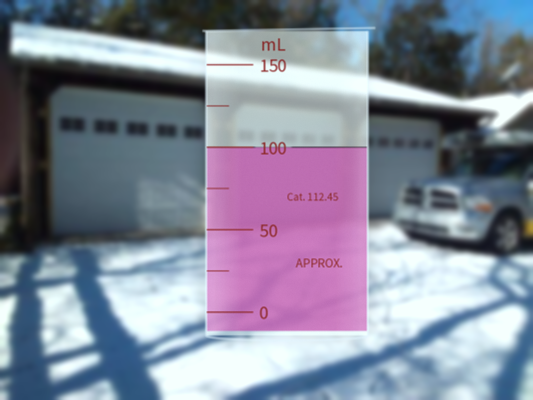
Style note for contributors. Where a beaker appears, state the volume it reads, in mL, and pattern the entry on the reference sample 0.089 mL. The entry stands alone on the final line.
100 mL
